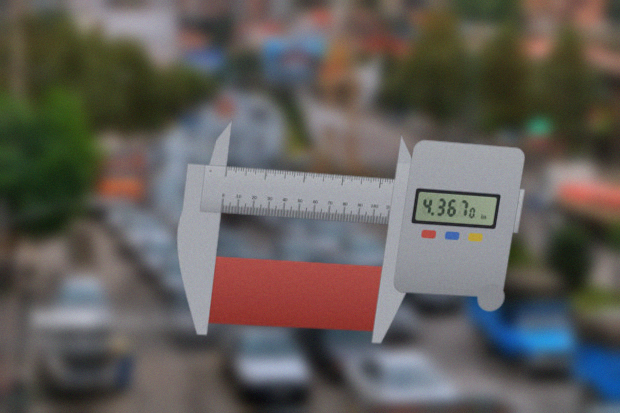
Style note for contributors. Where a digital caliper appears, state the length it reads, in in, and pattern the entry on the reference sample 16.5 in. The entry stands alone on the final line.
4.3670 in
